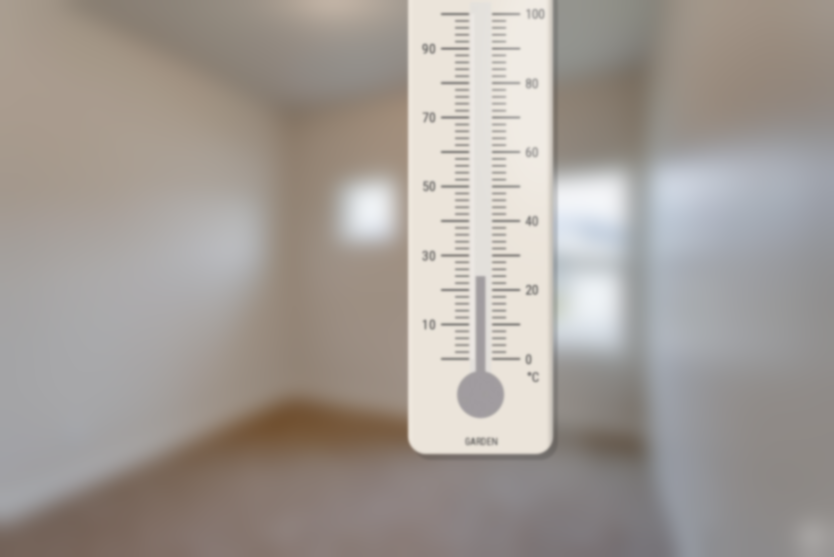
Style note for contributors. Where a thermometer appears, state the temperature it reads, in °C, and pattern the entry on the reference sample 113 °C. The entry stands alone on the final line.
24 °C
